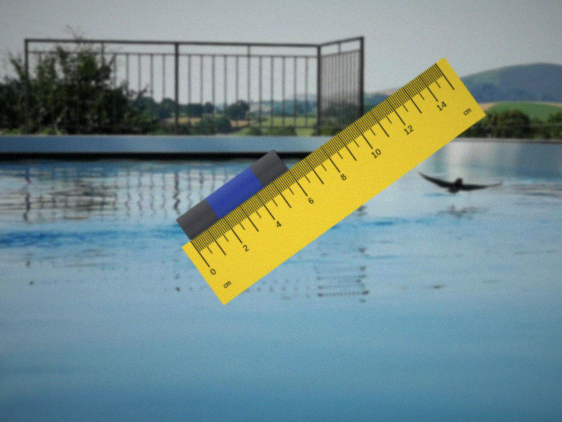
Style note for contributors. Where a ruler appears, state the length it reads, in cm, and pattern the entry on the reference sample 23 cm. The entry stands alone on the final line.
6 cm
